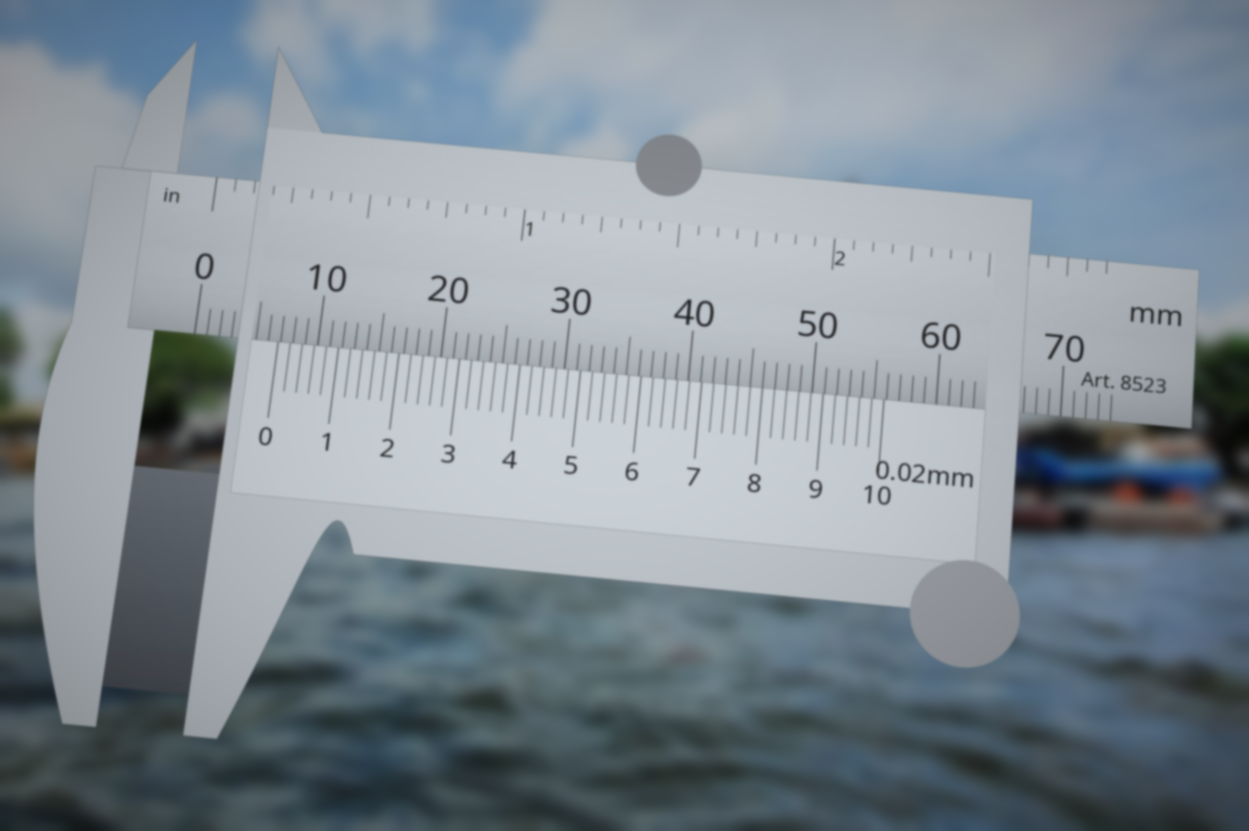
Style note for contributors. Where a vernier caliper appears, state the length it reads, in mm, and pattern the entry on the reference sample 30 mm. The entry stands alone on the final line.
6.8 mm
